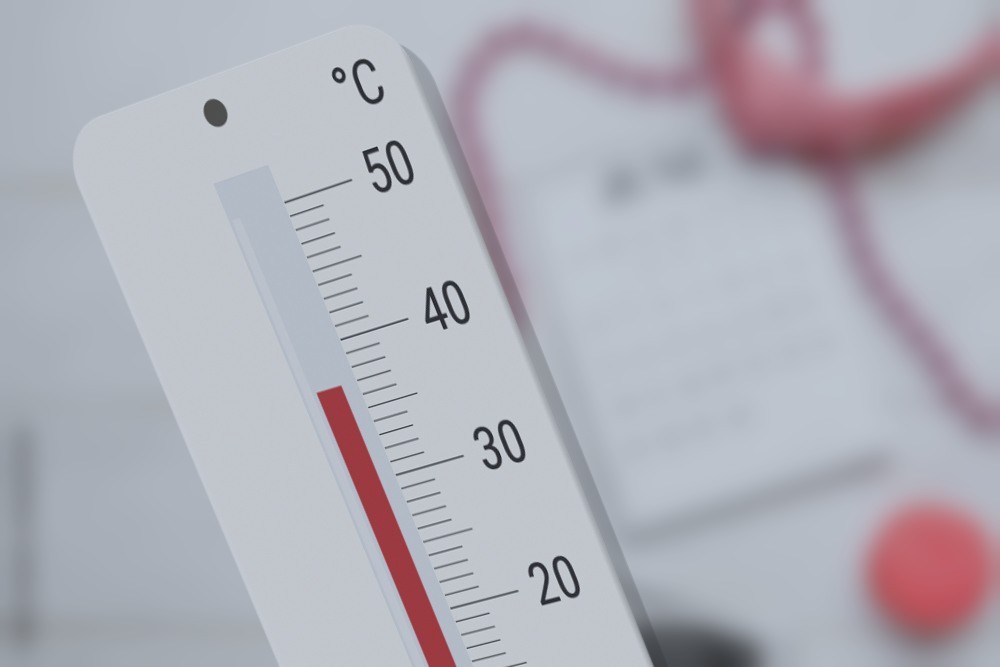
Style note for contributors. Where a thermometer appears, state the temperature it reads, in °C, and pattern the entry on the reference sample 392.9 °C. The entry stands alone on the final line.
37 °C
